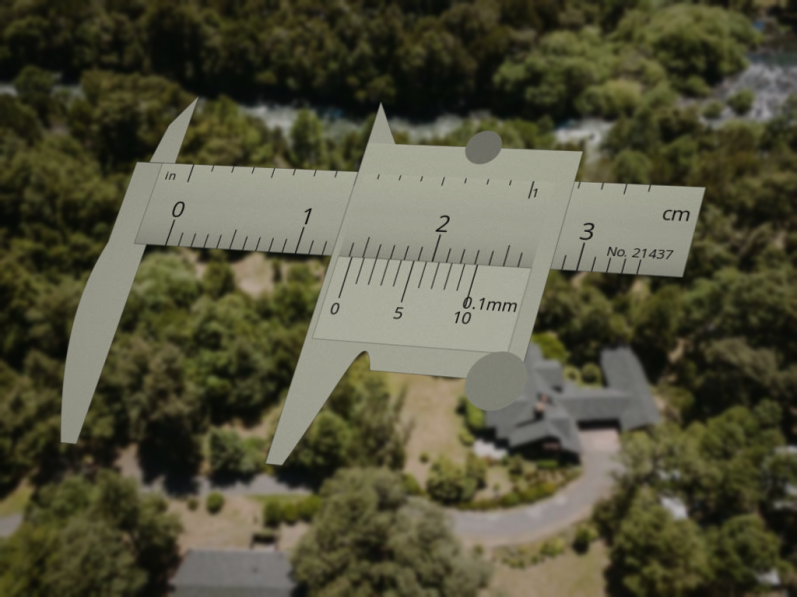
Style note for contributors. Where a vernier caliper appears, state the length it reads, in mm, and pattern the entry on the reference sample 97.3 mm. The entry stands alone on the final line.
14.2 mm
